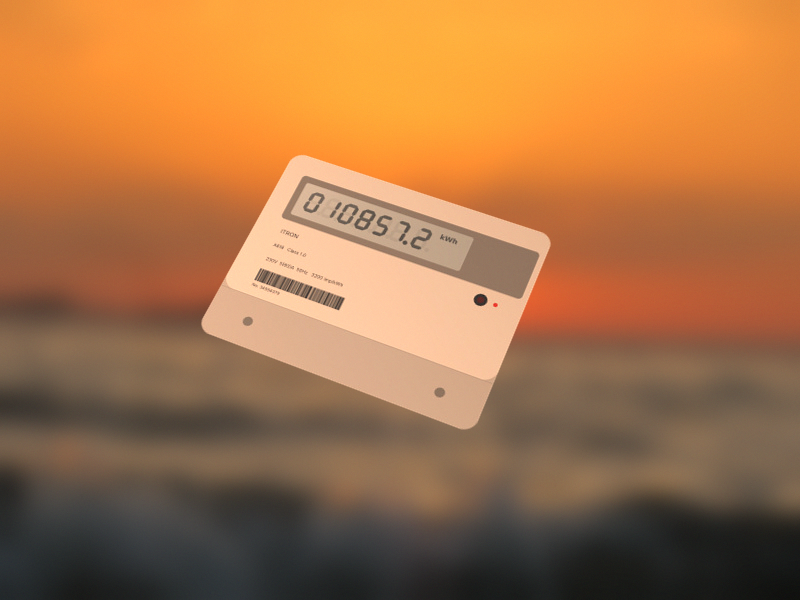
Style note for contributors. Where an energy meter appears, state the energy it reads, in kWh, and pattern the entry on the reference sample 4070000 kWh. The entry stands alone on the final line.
10857.2 kWh
